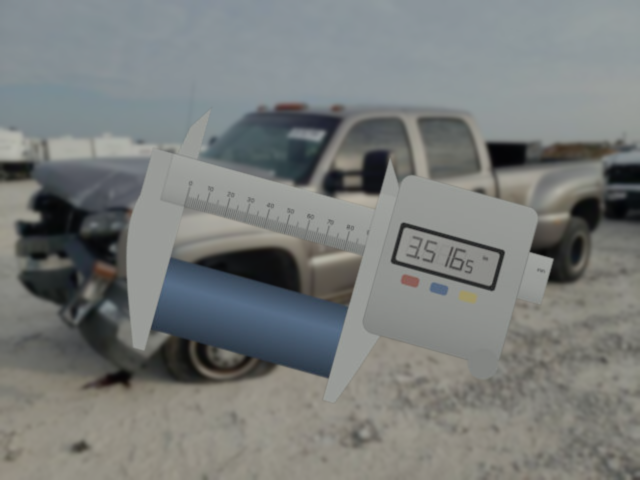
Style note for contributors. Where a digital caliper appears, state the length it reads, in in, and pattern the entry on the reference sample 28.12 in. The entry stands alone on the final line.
3.5165 in
